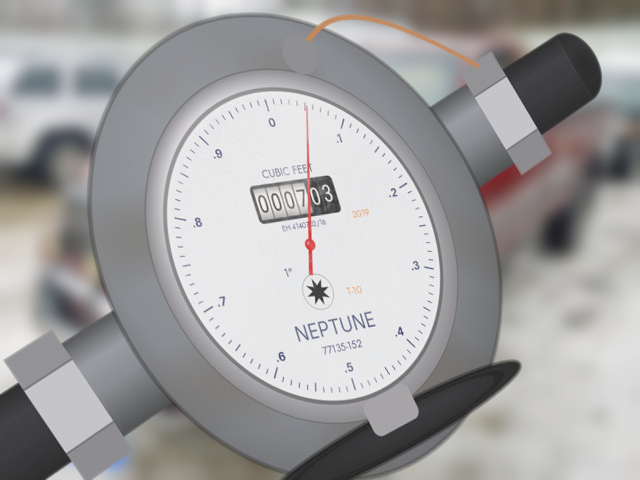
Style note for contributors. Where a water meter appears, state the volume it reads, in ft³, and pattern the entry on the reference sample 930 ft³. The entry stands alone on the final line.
703.05 ft³
